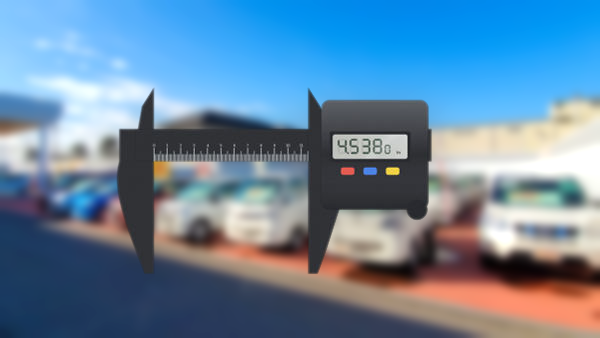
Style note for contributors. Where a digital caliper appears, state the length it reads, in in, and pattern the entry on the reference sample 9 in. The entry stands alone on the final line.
4.5380 in
